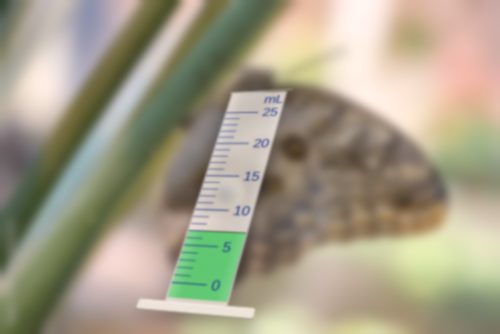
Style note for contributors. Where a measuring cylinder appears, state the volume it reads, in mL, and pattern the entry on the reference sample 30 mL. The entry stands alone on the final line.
7 mL
